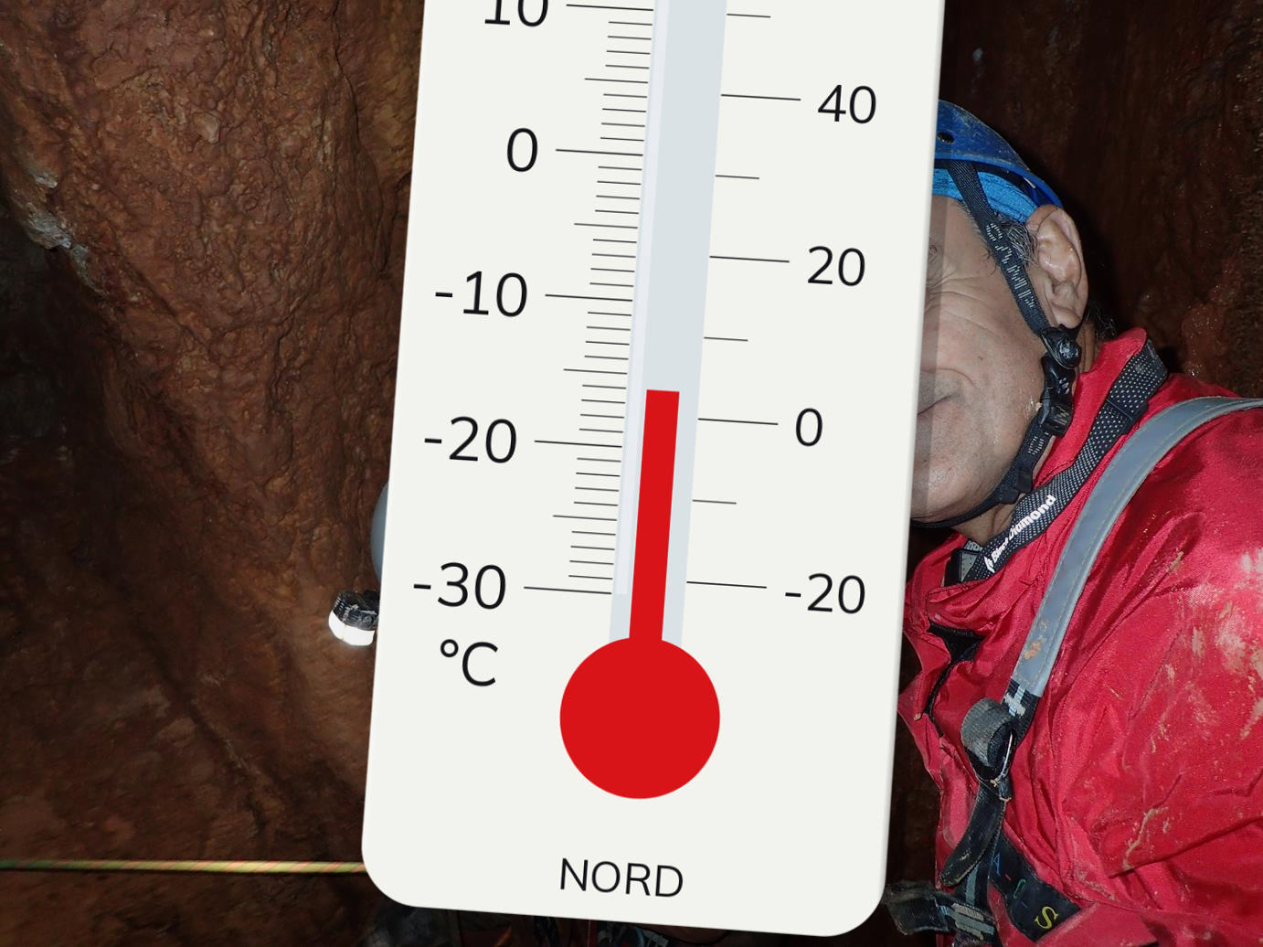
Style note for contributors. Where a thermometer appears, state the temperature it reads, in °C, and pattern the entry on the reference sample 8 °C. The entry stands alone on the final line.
-16 °C
